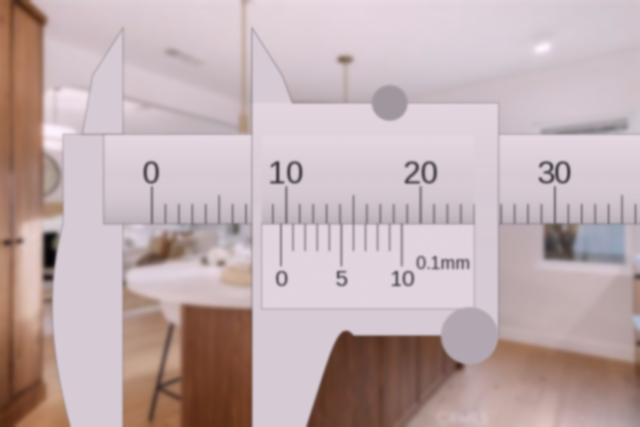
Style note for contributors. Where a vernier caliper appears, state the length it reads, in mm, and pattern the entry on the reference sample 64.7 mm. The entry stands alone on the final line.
9.6 mm
